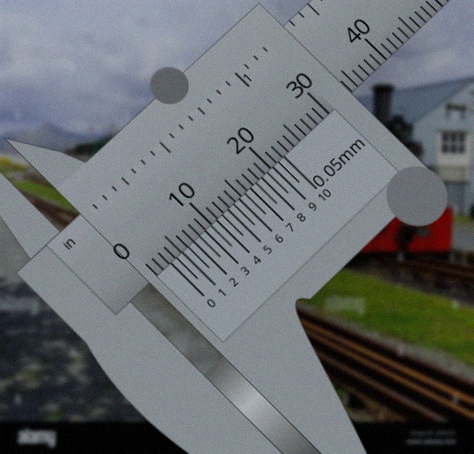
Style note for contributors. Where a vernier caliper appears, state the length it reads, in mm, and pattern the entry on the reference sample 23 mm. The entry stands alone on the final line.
3.2 mm
